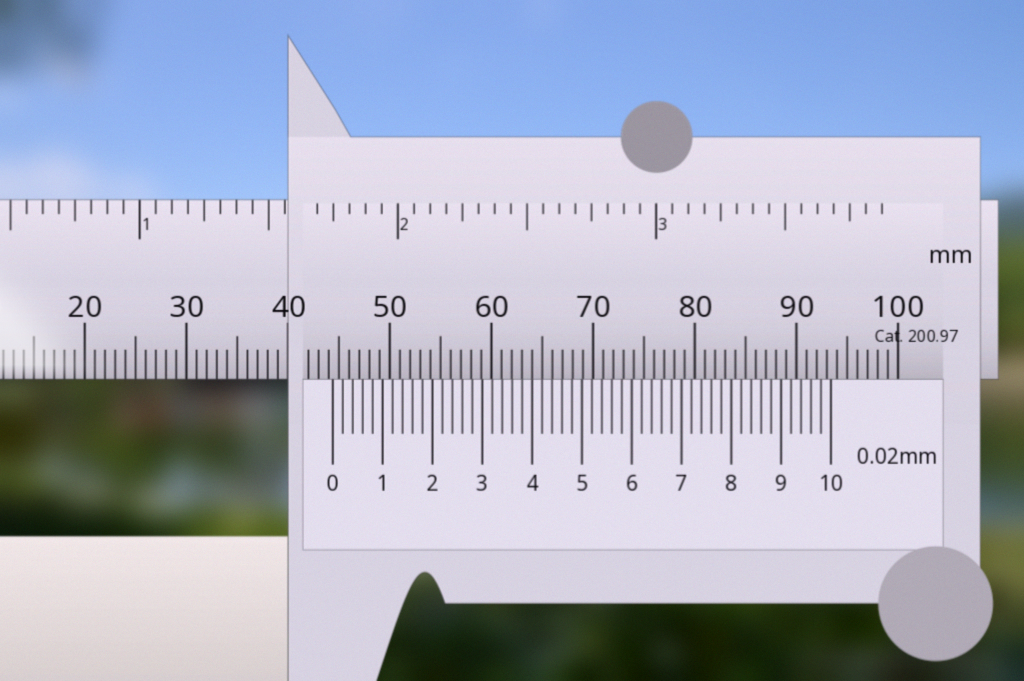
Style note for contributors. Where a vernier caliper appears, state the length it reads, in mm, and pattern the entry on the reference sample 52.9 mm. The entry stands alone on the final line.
44.4 mm
